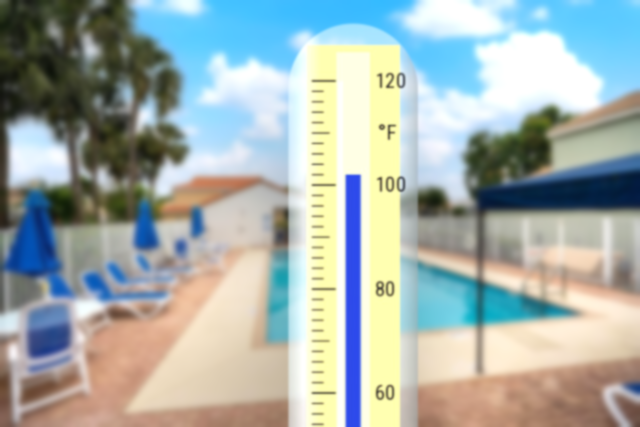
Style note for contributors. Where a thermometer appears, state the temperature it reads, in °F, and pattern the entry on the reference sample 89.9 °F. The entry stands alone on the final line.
102 °F
